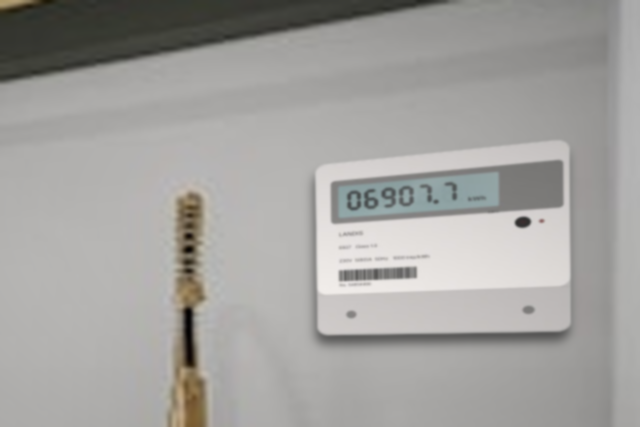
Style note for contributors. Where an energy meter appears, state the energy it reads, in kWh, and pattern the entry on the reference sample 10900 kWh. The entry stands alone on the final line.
6907.7 kWh
